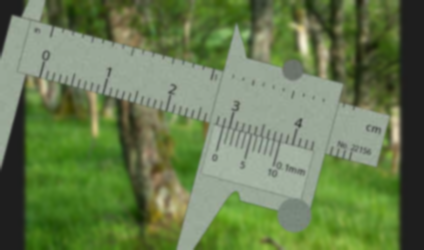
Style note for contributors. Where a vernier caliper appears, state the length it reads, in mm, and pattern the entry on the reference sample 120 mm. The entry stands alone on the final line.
29.0 mm
